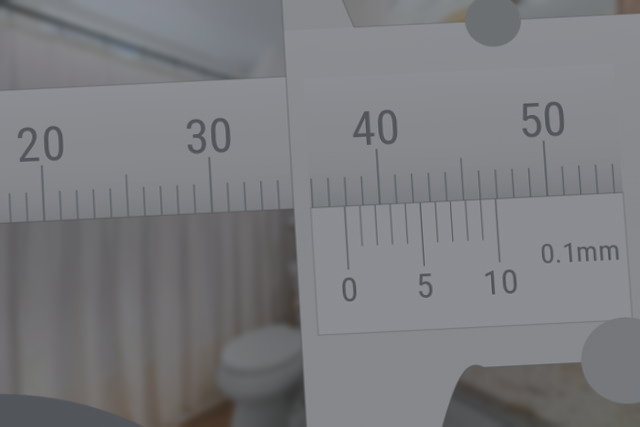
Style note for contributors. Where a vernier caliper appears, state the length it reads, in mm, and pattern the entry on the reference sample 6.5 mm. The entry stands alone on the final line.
37.9 mm
